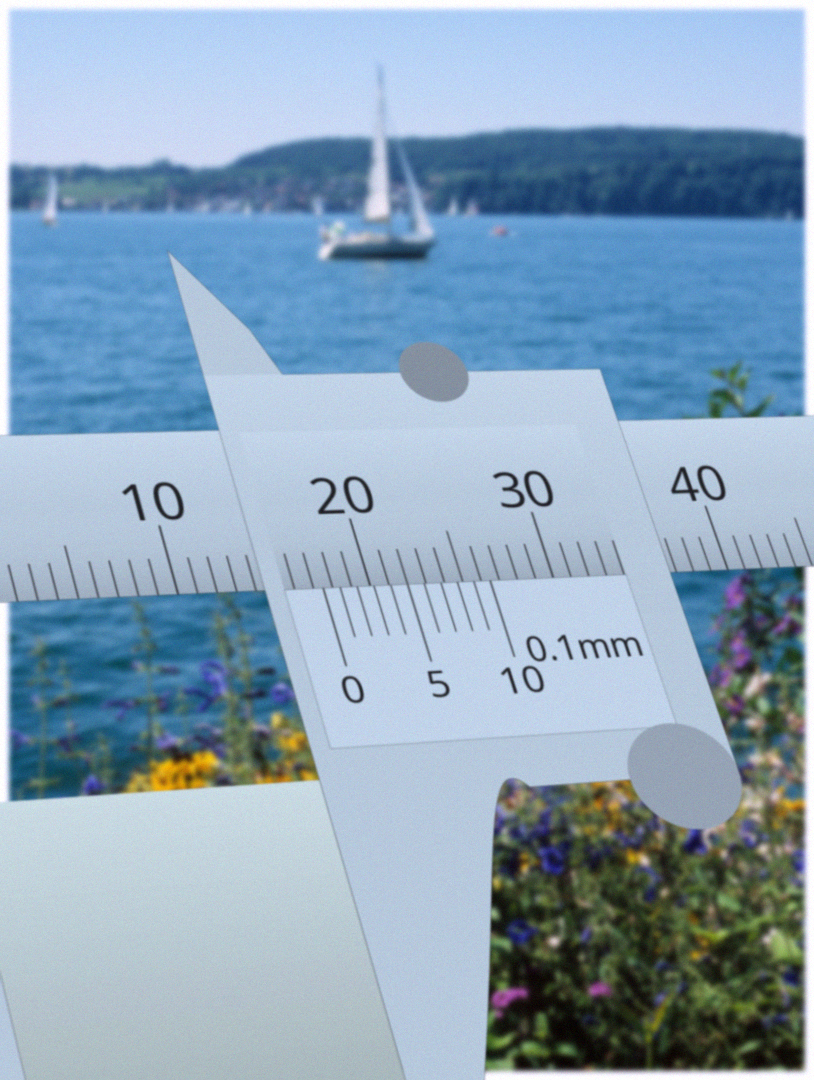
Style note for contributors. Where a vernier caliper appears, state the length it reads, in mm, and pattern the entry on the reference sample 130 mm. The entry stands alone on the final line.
17.5 mm
